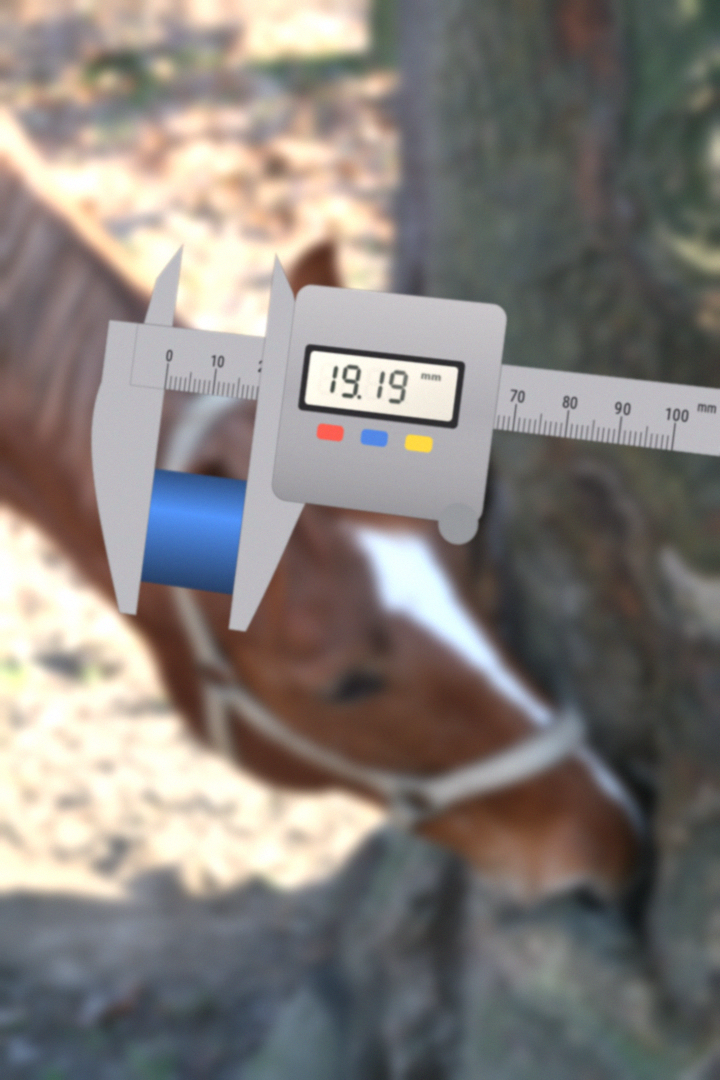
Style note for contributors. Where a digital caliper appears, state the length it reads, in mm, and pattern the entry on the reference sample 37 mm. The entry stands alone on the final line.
19.19 mm
